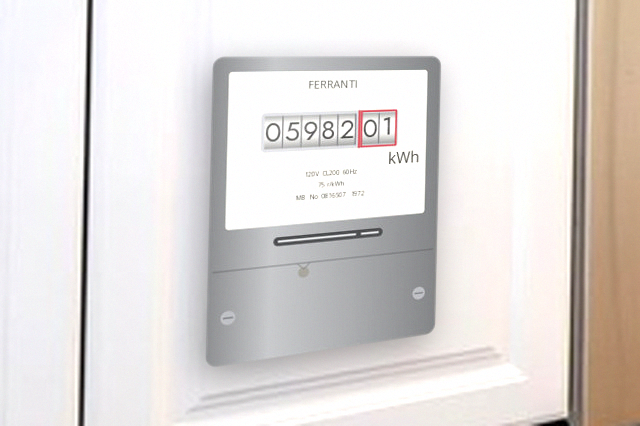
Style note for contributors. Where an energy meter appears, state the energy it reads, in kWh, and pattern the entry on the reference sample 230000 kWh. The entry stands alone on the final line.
5982.01 kWh
